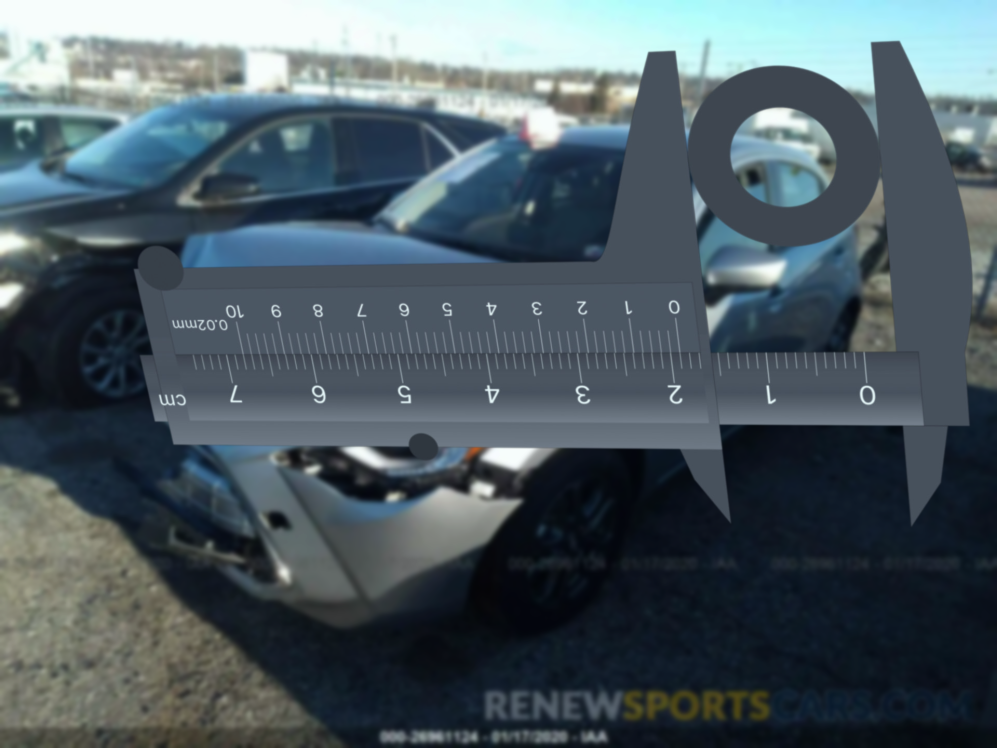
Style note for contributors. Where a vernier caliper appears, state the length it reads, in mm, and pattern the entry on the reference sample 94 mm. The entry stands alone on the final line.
19.0 mm
